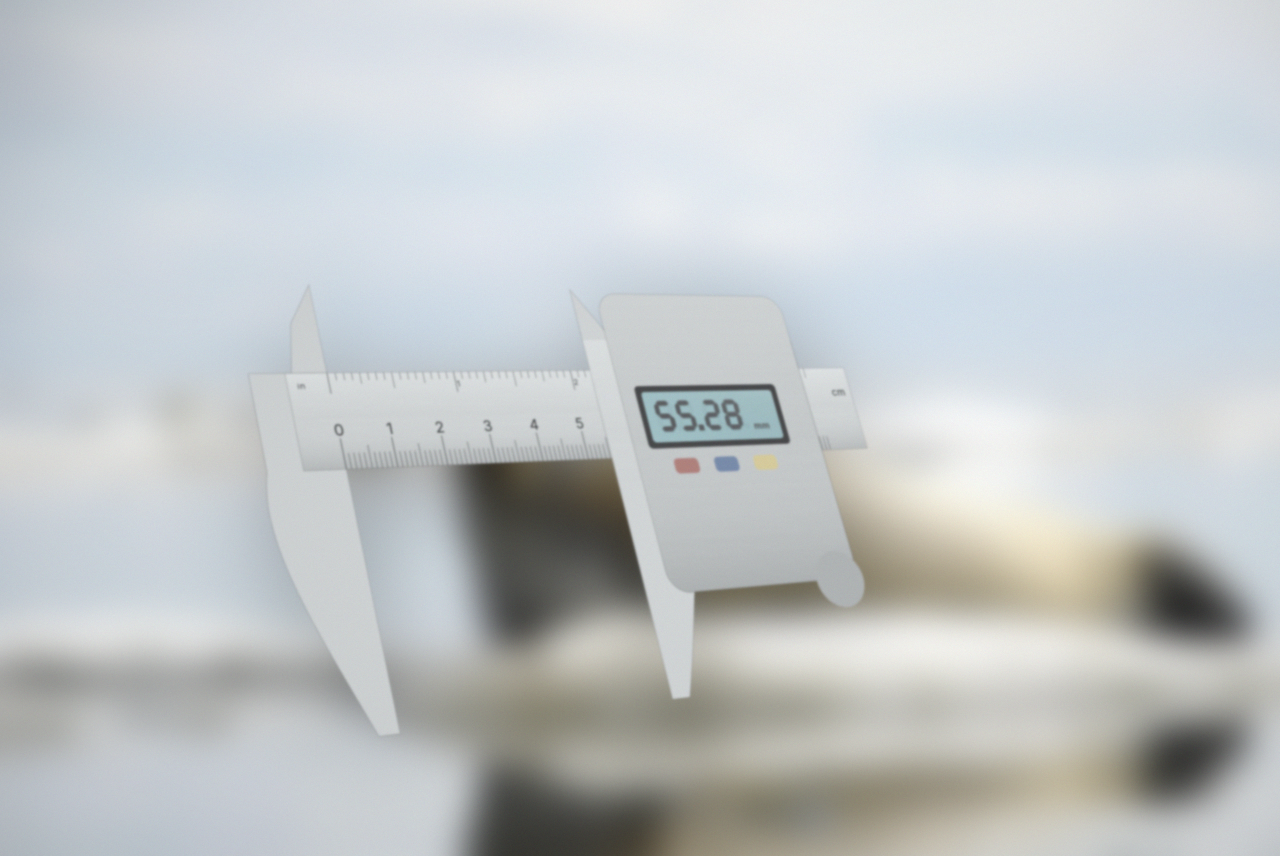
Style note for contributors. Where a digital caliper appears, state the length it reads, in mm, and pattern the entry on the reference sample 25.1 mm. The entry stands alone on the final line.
55.28 mm
